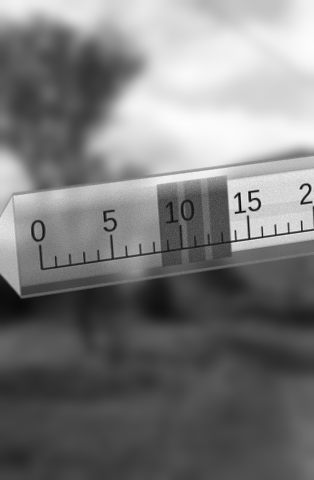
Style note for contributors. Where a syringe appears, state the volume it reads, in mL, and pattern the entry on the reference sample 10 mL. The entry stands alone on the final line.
8.5 mL
